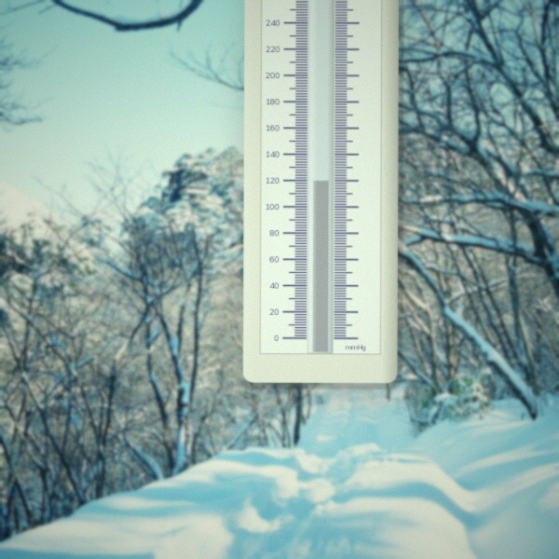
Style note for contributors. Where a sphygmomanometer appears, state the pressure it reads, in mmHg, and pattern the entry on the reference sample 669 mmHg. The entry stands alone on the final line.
120 mmHg
